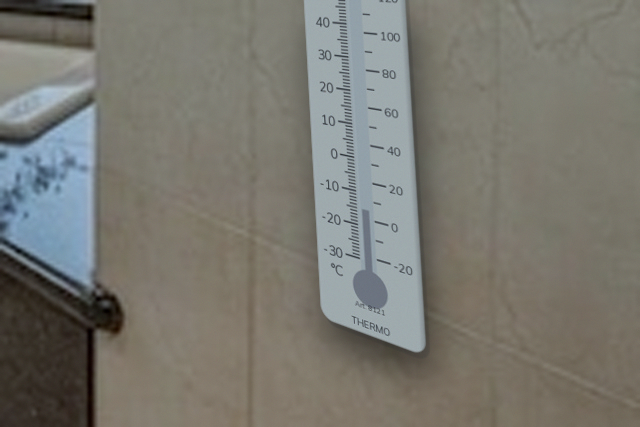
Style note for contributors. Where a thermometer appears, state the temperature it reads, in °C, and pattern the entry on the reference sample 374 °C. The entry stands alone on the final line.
-15 °C
